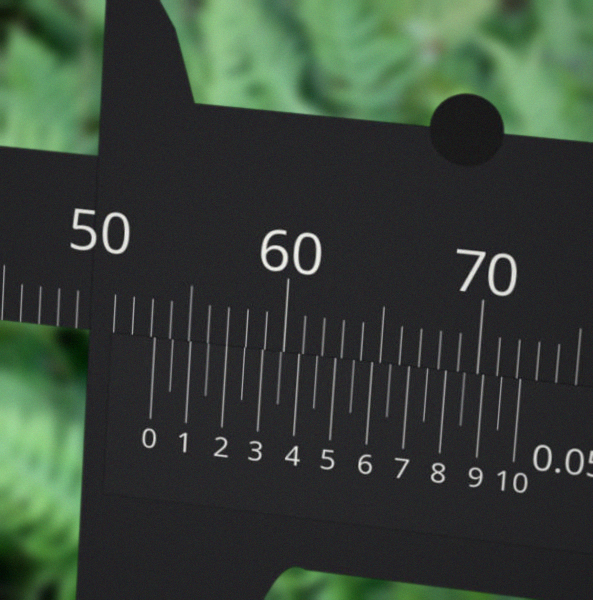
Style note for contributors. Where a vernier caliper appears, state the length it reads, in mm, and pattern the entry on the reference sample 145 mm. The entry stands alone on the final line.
53.2 mm
